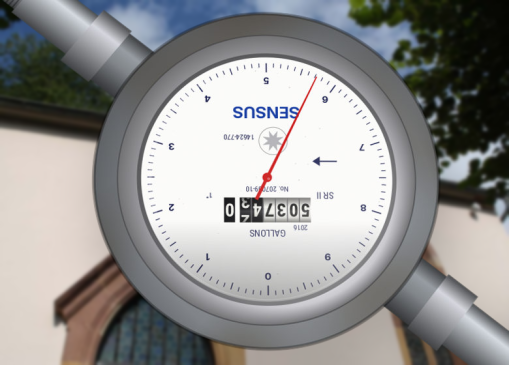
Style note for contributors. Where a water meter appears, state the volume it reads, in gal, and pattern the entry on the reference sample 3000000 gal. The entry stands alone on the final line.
5037425.7 gal
